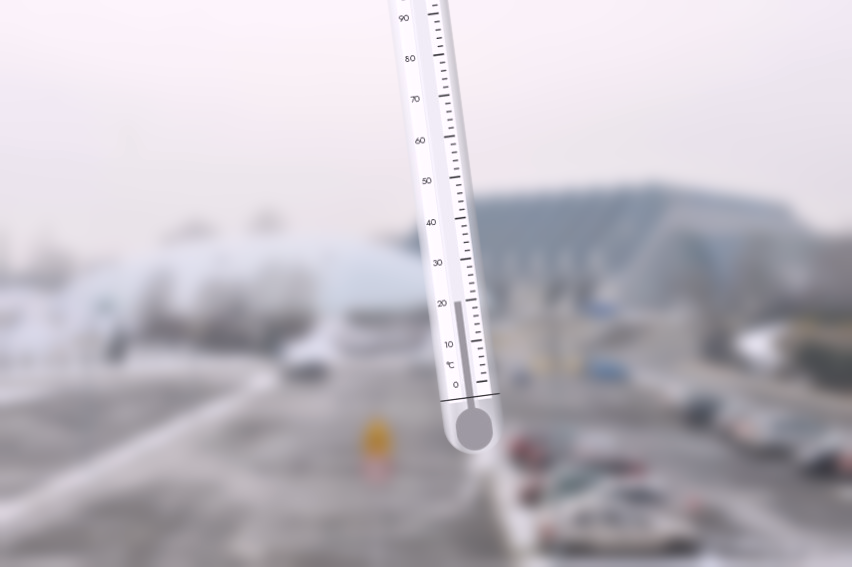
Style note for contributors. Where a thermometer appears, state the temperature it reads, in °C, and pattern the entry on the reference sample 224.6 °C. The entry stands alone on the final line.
20 °C
